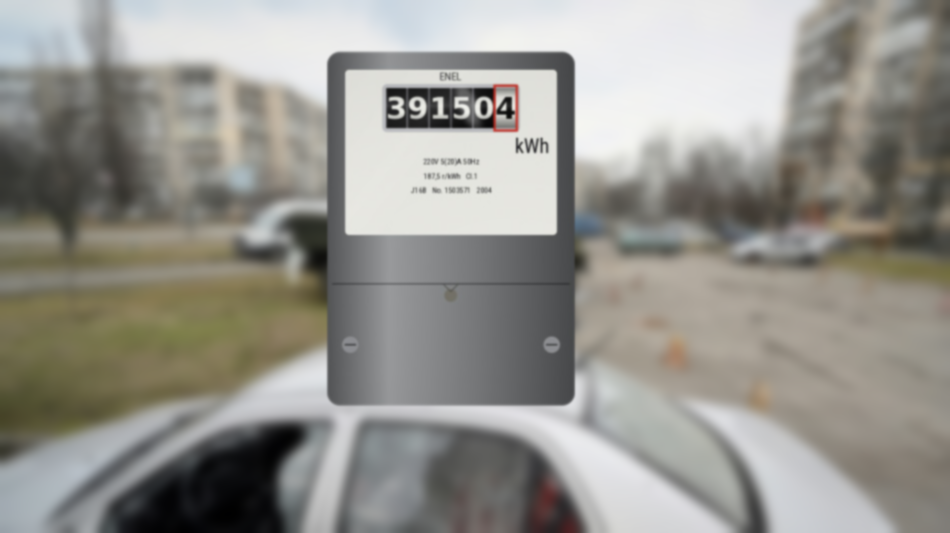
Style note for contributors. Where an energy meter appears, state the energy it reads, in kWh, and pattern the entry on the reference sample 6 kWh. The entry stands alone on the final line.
39150.4 kWh
